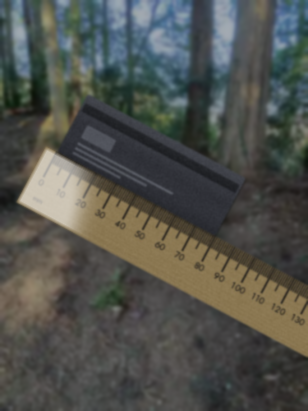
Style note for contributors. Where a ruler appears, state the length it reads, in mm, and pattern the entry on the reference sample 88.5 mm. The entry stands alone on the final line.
80 mm
